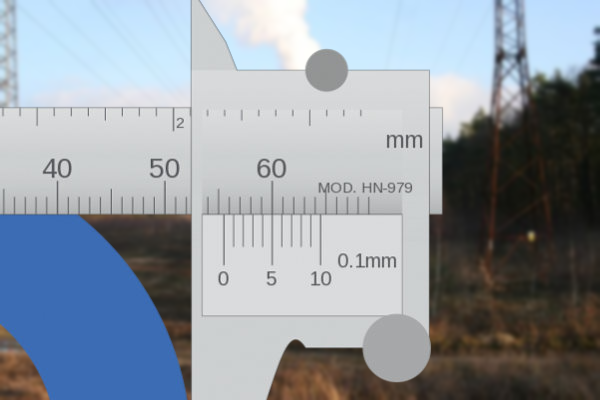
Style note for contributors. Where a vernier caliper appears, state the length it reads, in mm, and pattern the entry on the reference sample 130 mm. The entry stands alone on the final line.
55.5 mm
